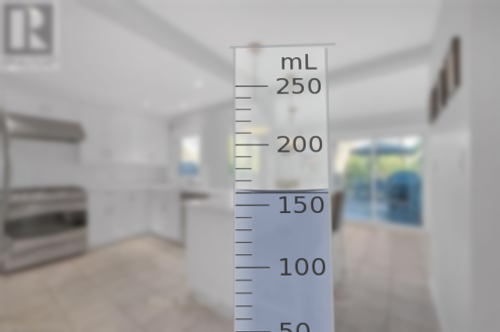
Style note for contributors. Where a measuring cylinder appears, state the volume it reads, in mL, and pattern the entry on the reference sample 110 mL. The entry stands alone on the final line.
160 mL
